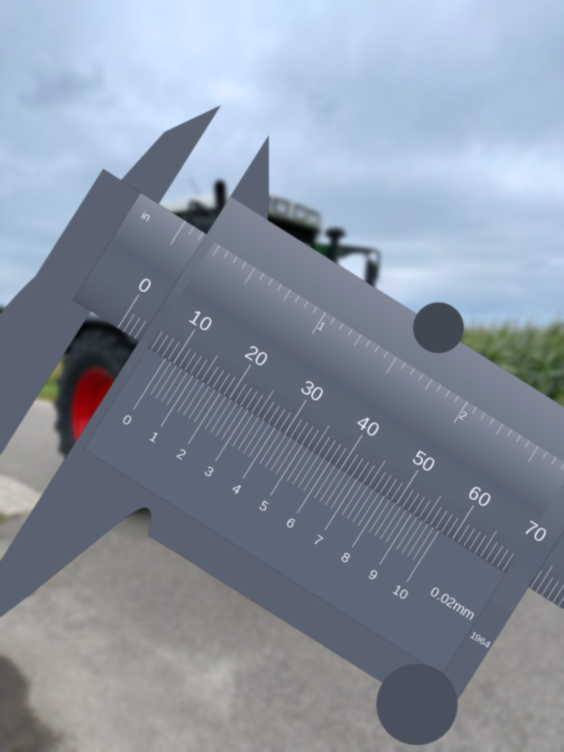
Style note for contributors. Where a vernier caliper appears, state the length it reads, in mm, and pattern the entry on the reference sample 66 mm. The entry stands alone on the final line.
8.6 mm
